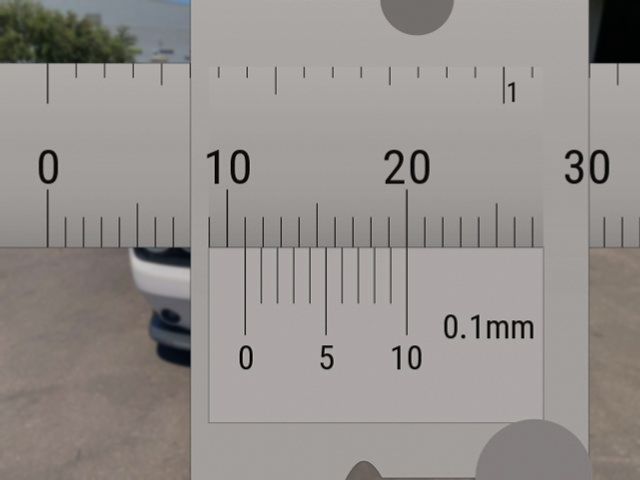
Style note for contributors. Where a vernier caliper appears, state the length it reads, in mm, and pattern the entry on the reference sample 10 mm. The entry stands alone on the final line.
11.0 mm
